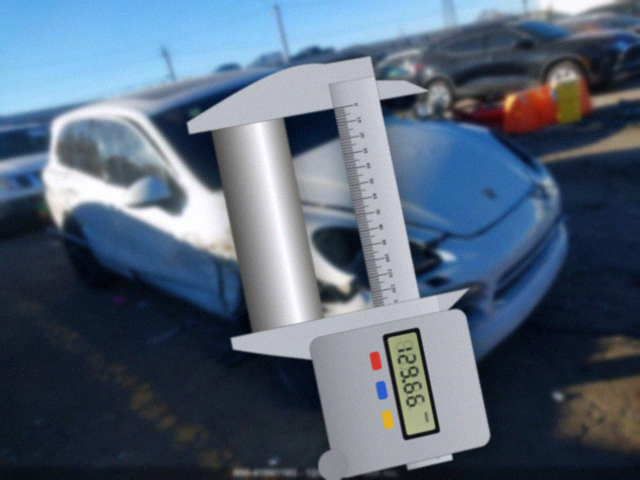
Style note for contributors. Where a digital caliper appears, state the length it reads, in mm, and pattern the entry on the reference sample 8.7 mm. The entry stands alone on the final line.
129.66 mm
